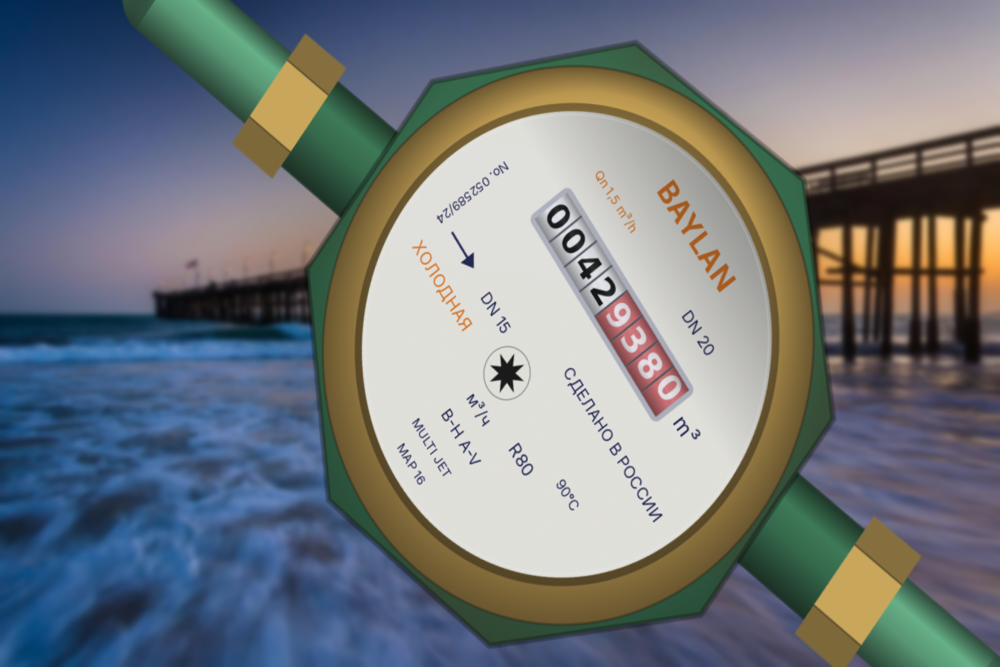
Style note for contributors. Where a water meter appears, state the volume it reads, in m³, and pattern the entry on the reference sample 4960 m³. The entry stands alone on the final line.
42.9380 m³
